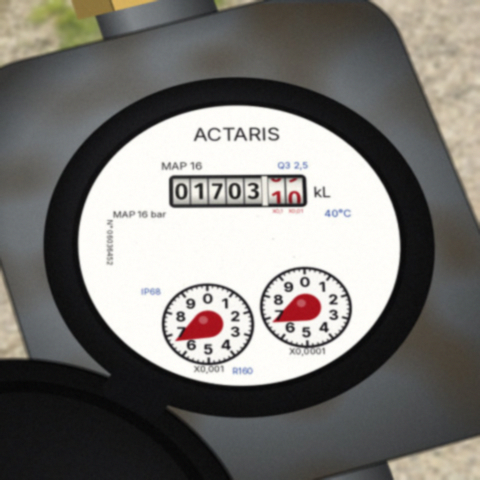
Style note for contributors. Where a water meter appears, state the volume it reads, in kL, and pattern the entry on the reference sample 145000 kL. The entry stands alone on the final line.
1703.0966 kL
